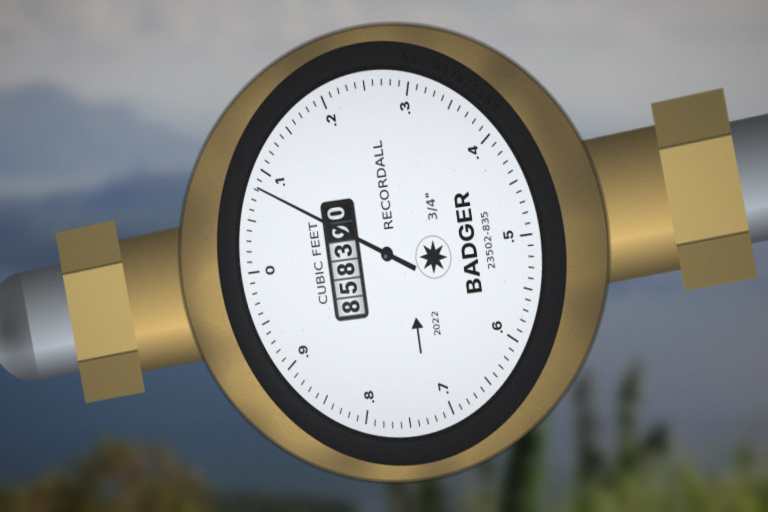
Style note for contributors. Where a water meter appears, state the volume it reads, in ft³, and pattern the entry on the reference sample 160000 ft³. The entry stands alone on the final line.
858390.08 ft³
